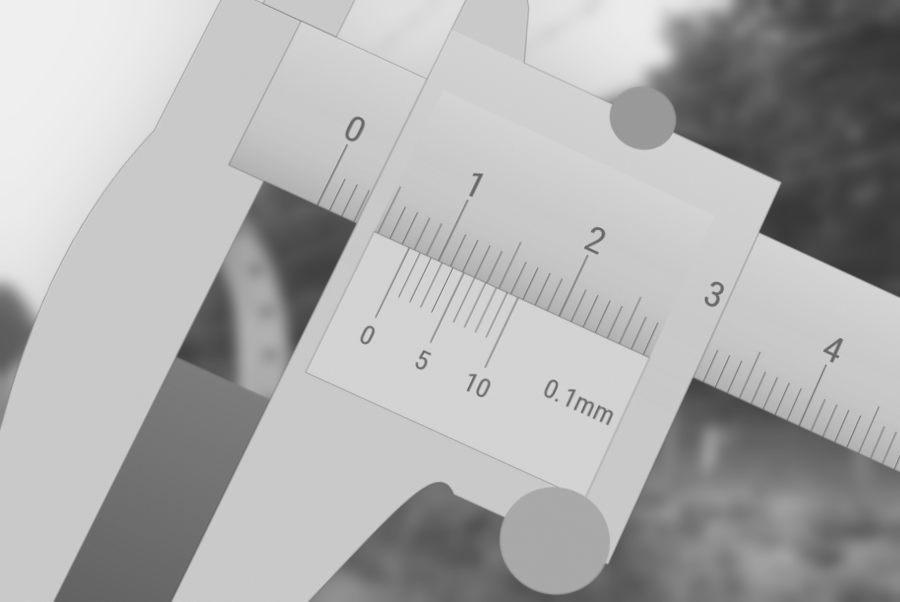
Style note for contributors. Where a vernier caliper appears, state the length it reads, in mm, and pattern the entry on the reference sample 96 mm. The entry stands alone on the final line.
7.6 mm
